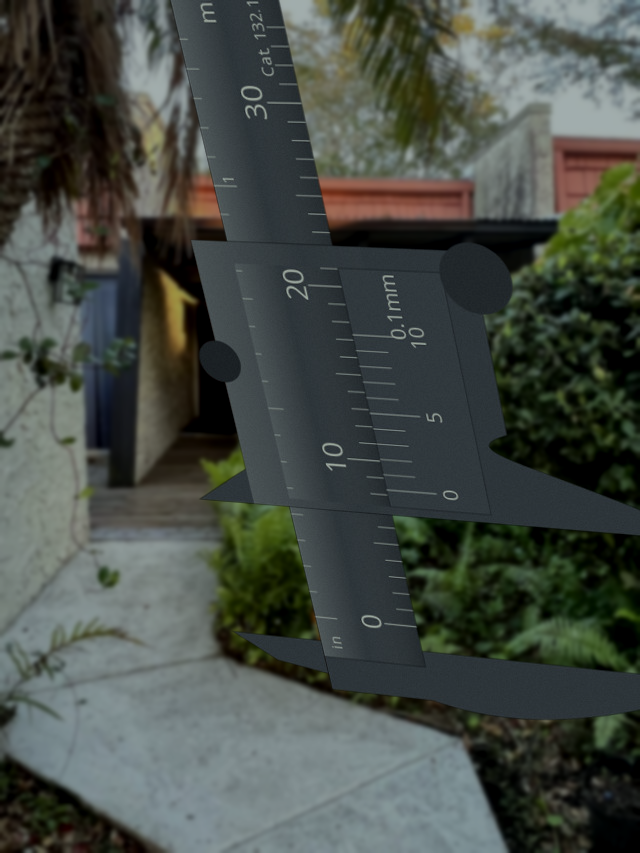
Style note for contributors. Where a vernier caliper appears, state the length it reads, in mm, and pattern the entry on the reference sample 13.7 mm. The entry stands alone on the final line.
8.3 mm
